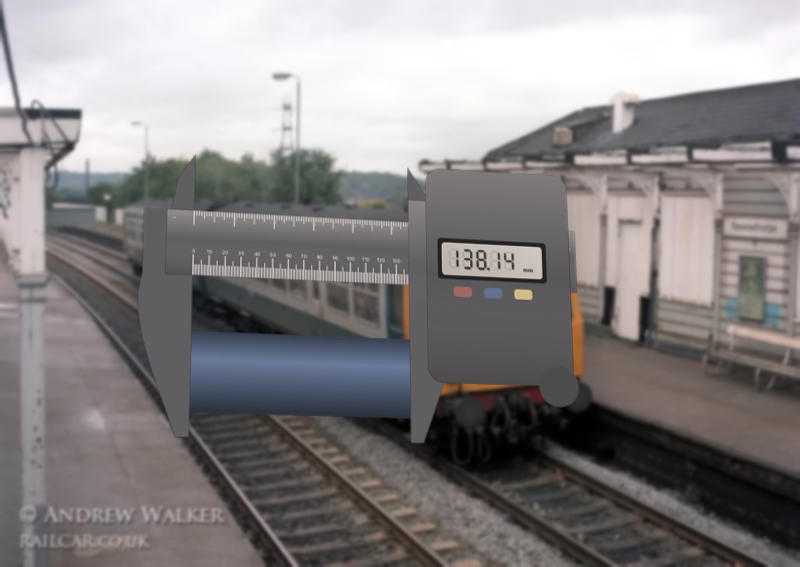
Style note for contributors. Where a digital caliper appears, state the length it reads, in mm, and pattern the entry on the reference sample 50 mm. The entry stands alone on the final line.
138.14 mm
